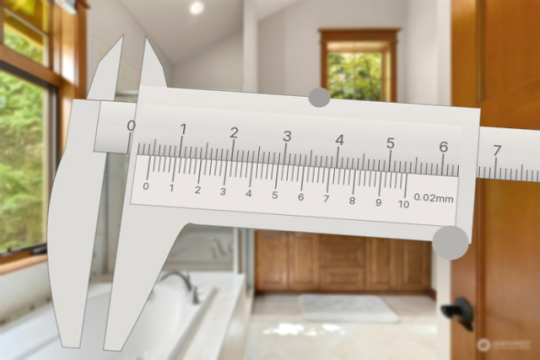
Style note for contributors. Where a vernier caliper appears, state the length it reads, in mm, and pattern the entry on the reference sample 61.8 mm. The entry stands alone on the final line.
4.4 mm
